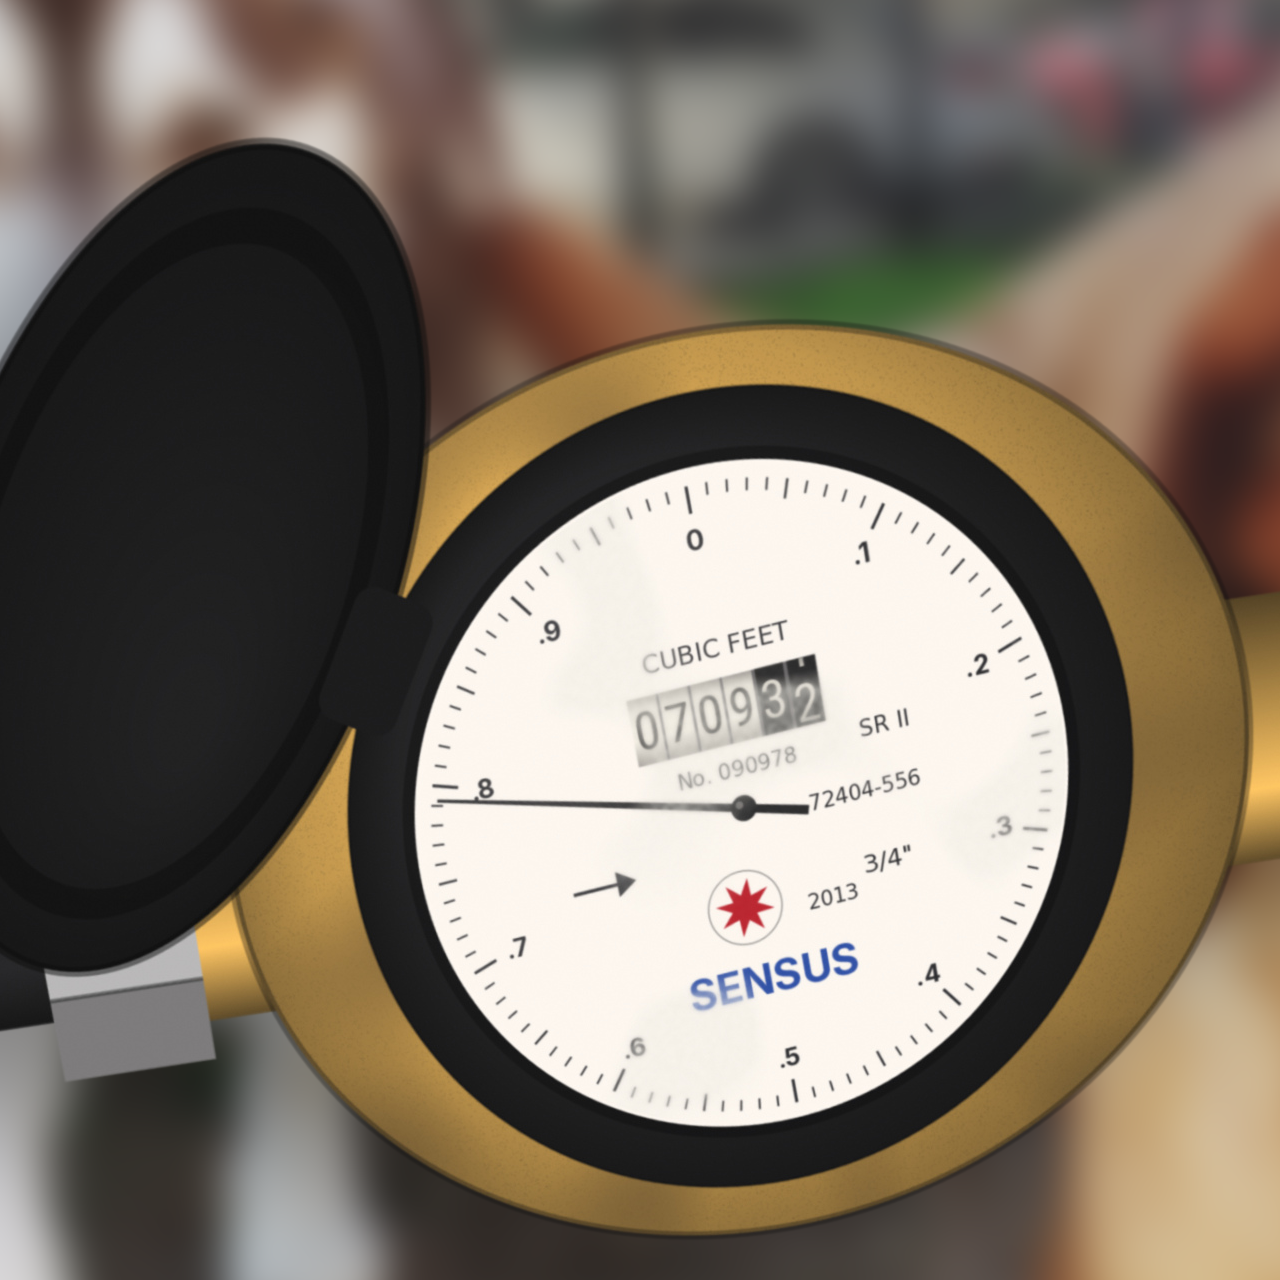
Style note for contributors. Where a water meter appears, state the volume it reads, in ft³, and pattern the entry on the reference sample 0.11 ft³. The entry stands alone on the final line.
70931.79 ft³
